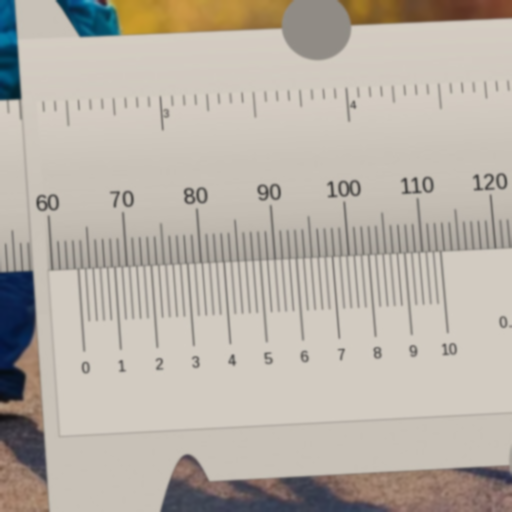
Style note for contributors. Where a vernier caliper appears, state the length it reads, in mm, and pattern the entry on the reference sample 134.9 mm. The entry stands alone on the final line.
63.5 mm
